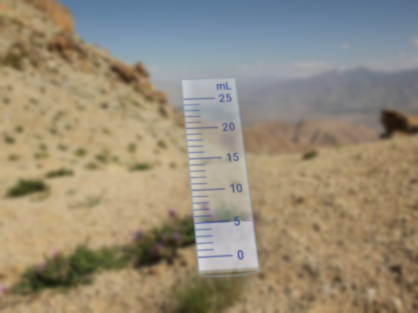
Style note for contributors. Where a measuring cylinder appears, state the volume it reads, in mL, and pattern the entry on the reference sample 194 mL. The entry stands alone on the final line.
5 mL
